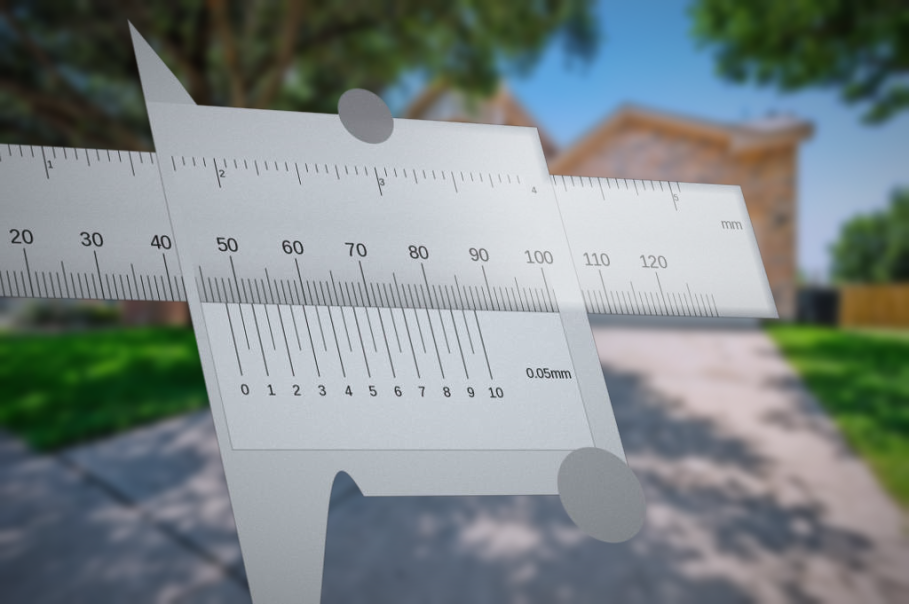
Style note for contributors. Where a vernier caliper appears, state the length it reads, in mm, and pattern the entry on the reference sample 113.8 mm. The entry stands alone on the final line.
47.8 mm
